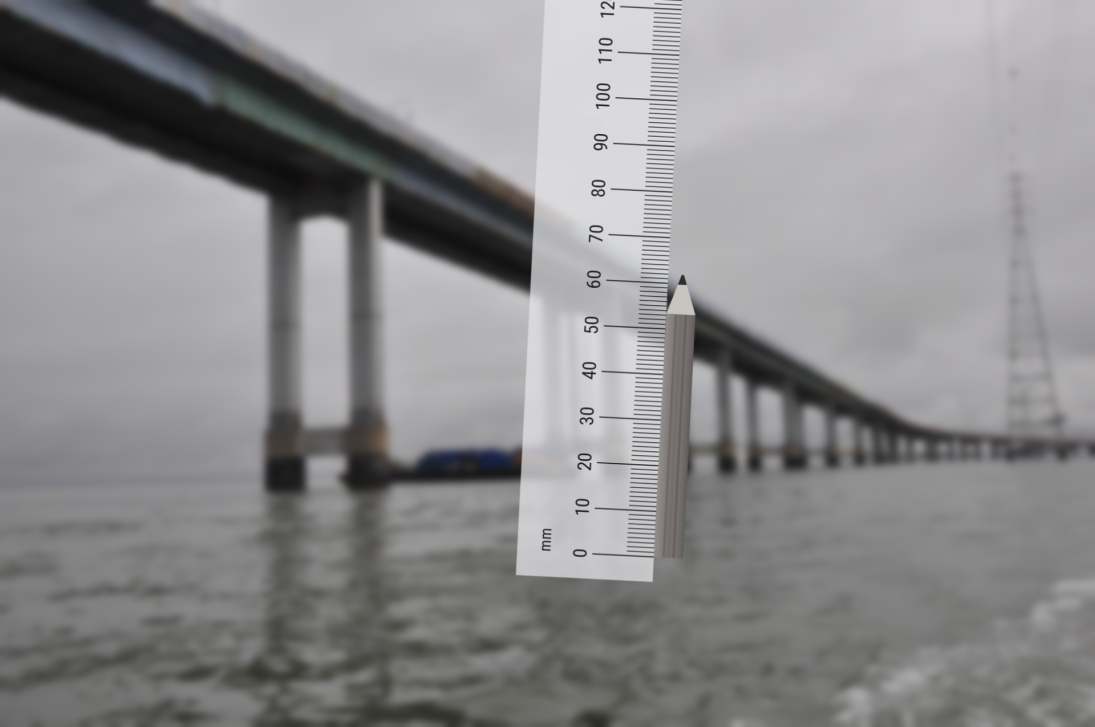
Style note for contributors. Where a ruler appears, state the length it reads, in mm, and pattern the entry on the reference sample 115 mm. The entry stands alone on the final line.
62 mm
